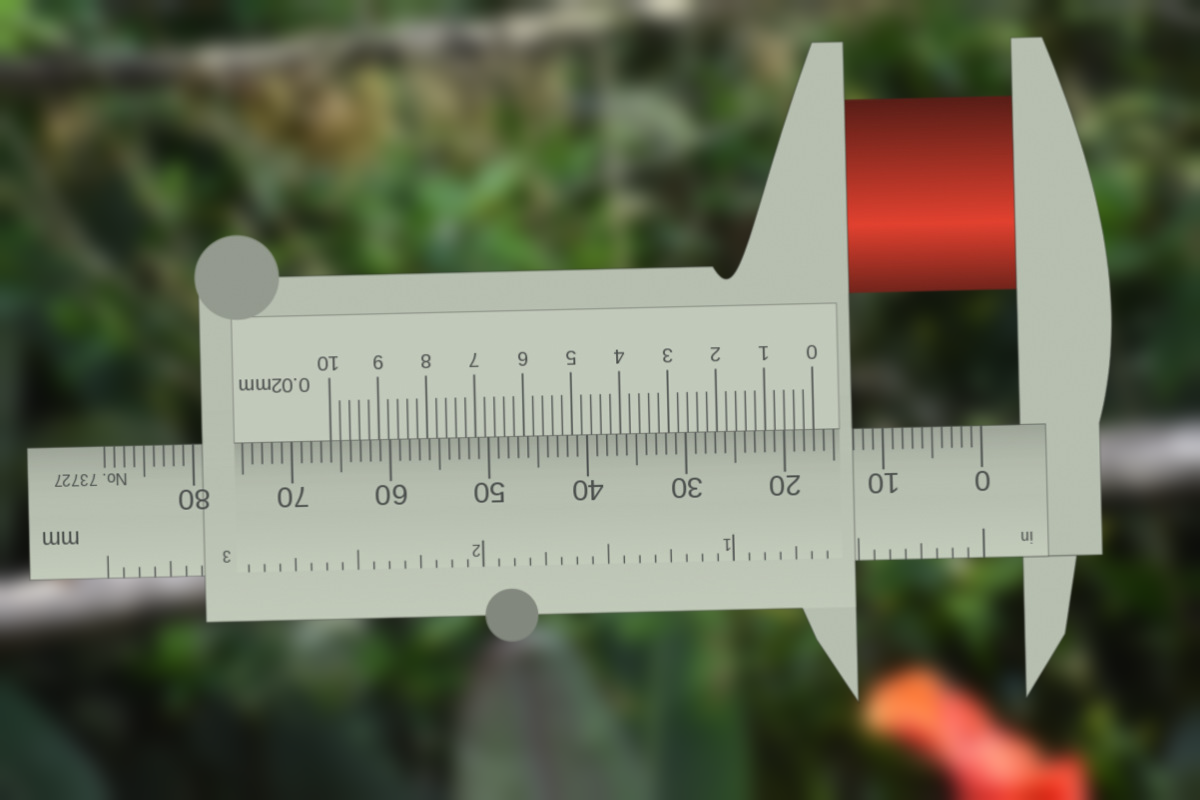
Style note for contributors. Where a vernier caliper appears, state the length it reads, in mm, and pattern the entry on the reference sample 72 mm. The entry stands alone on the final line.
17.0 mm
